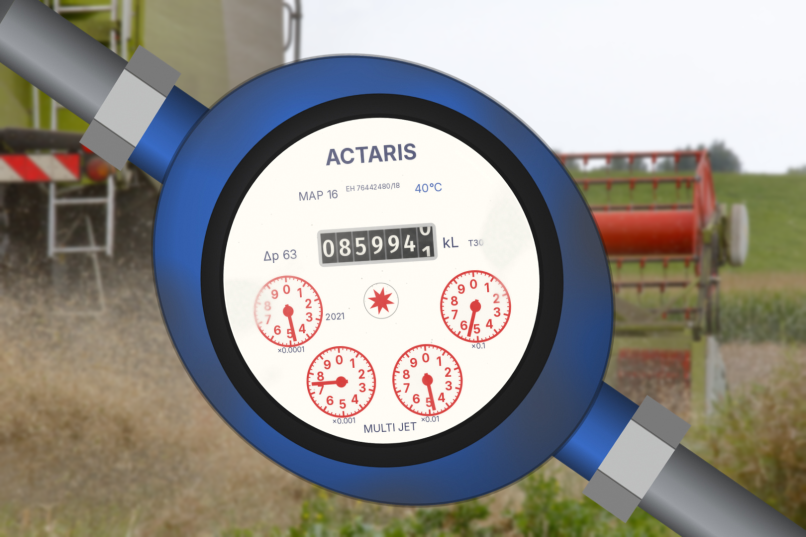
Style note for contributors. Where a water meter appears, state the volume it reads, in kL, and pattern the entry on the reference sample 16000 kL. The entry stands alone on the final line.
859940.5474 kL
